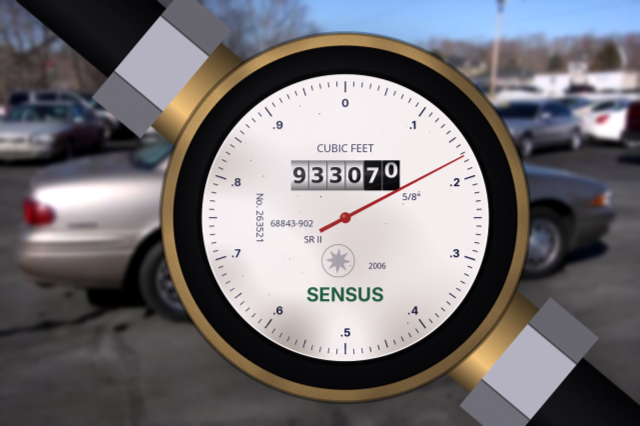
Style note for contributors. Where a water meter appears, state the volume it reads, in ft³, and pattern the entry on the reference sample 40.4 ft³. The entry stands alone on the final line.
933070.17 ft³
